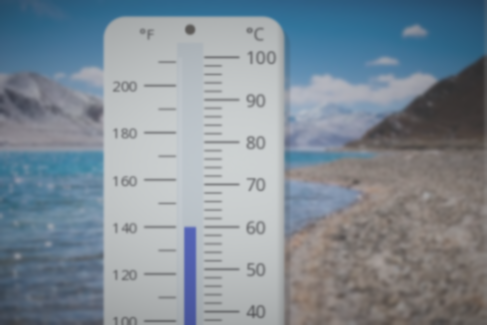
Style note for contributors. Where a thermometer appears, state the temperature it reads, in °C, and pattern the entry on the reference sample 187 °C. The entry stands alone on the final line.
60 °C
